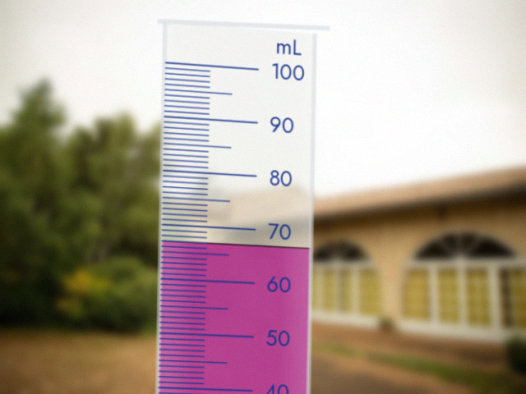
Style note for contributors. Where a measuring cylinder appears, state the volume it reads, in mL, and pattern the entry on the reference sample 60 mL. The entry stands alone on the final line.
67 mL
